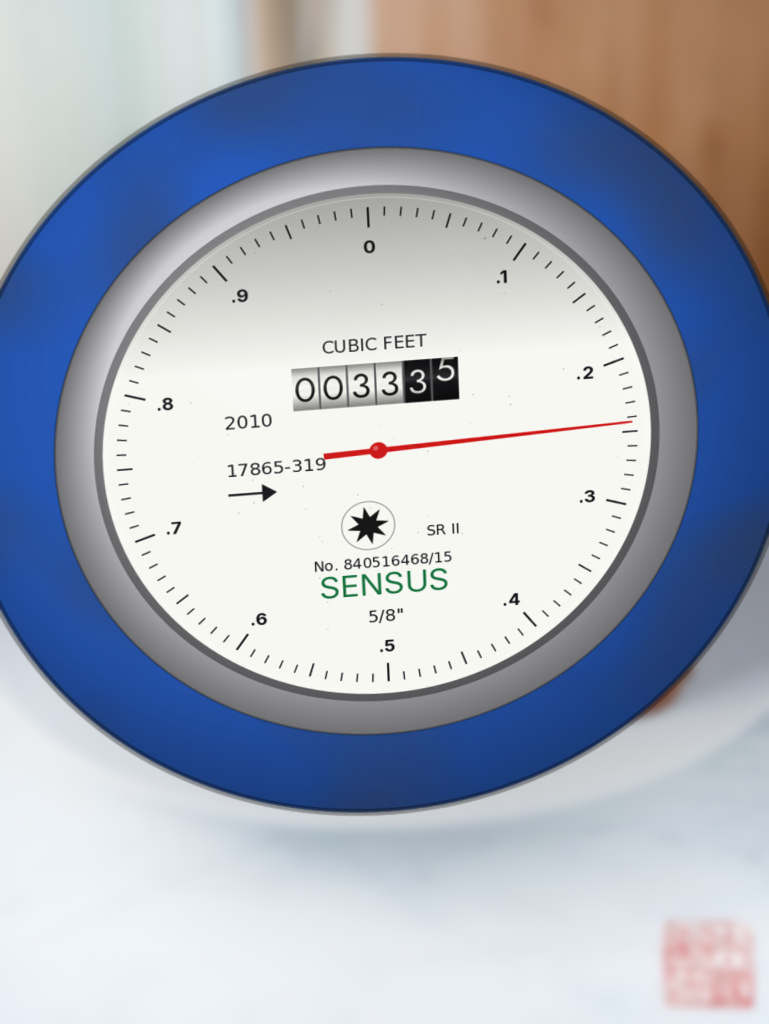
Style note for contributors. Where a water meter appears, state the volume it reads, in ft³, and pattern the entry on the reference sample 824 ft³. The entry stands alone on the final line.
3335.24 ft³
